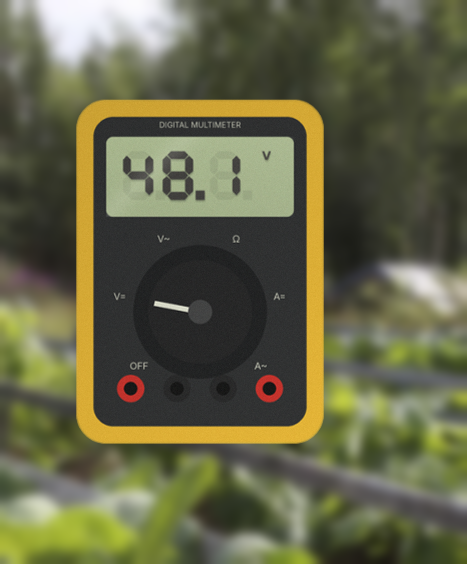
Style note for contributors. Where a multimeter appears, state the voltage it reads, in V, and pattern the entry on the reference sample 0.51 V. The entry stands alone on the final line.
48.1 V
